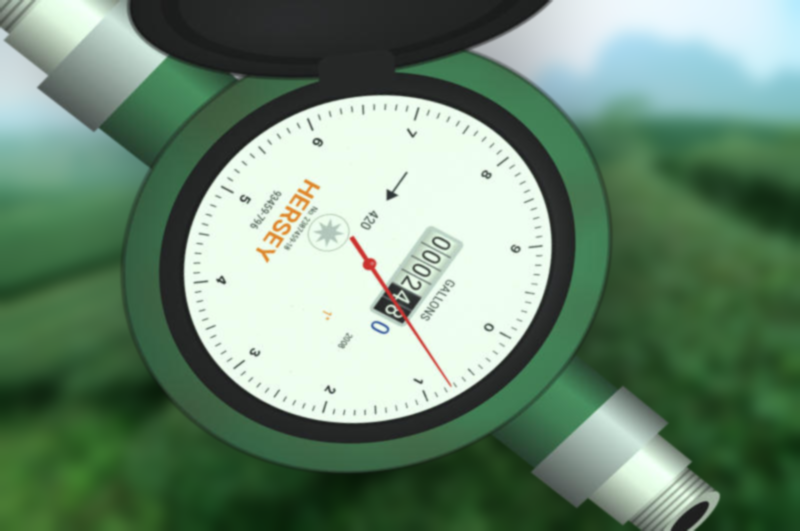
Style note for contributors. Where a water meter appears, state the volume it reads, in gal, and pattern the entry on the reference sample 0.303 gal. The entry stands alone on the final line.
2480.7 gal
